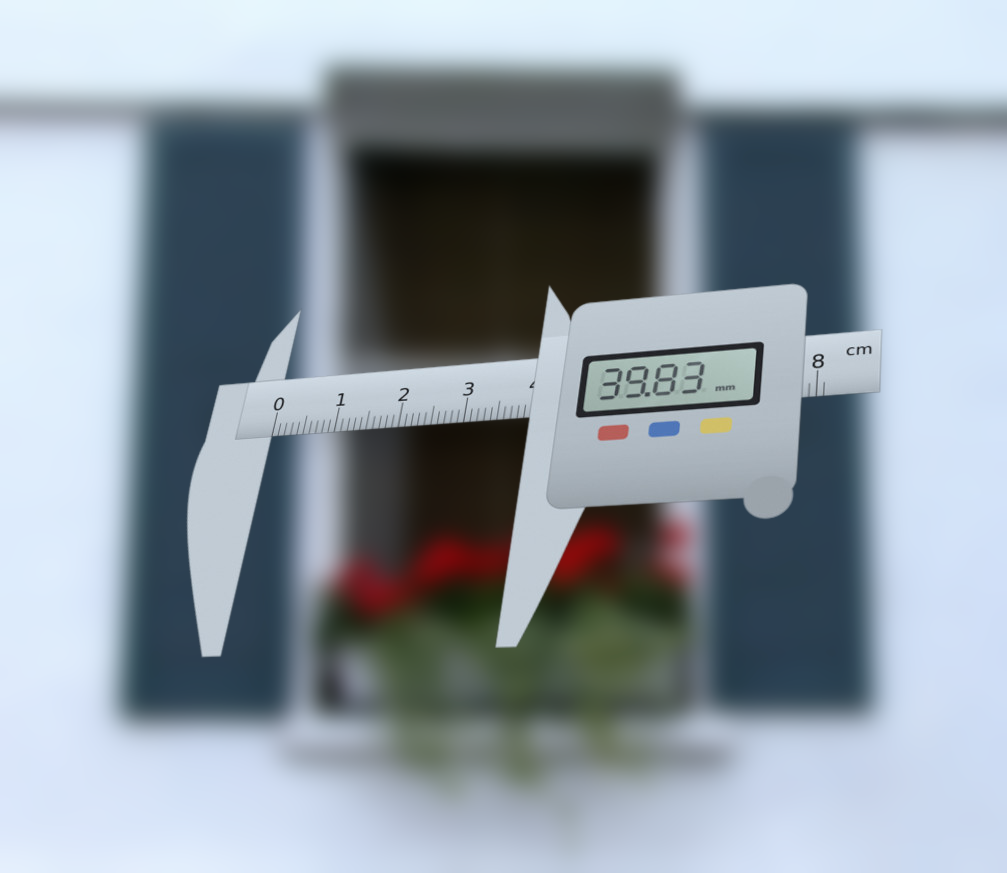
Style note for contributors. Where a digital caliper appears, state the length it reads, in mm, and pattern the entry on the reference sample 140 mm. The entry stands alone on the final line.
39.83 mm
